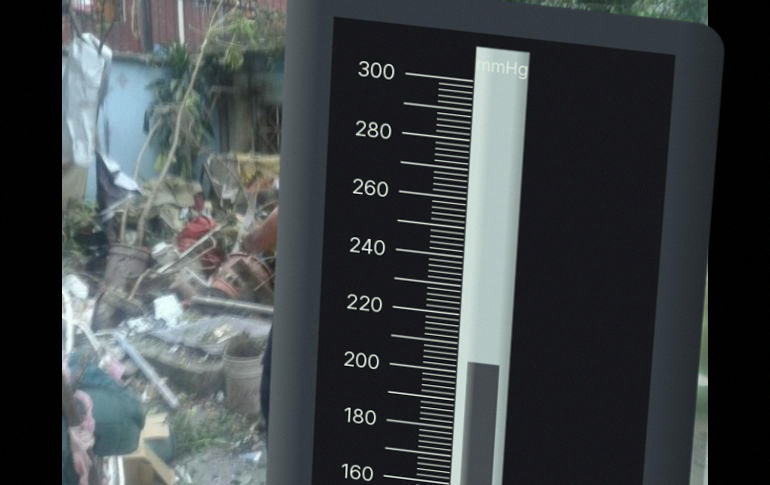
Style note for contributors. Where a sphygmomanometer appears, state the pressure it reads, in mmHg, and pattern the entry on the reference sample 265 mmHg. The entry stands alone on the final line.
204 mmHg
